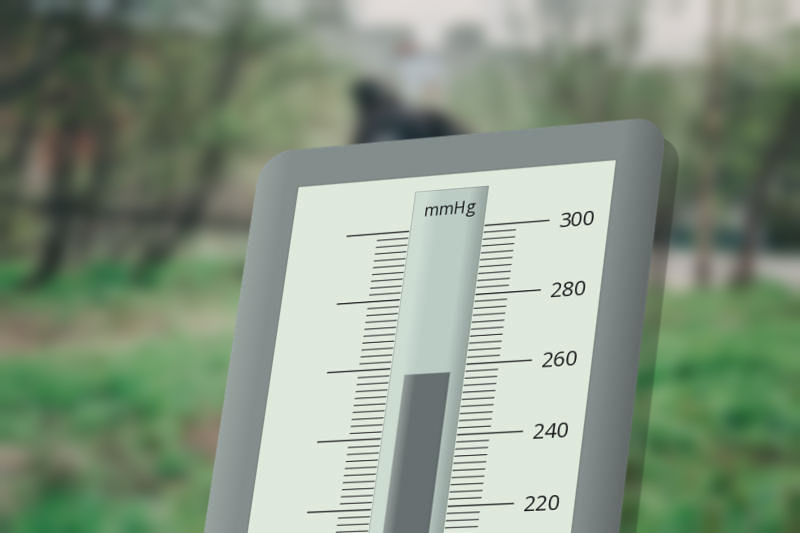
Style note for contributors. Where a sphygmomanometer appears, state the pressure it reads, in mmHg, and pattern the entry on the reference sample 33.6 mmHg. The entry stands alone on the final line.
258 mmHg
